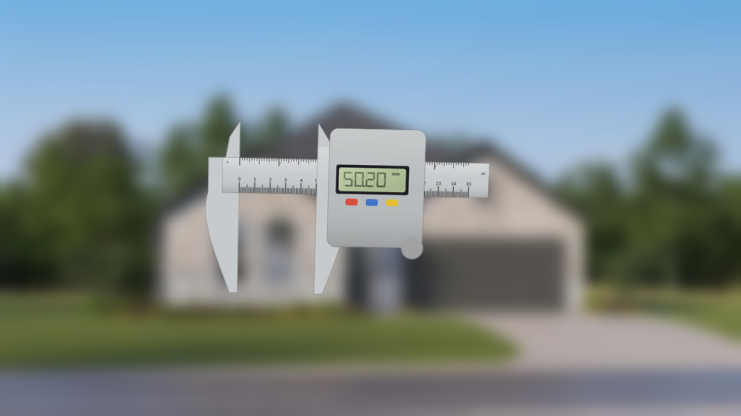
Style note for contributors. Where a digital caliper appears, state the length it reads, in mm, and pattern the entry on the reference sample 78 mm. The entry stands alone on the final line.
50.20 mm
